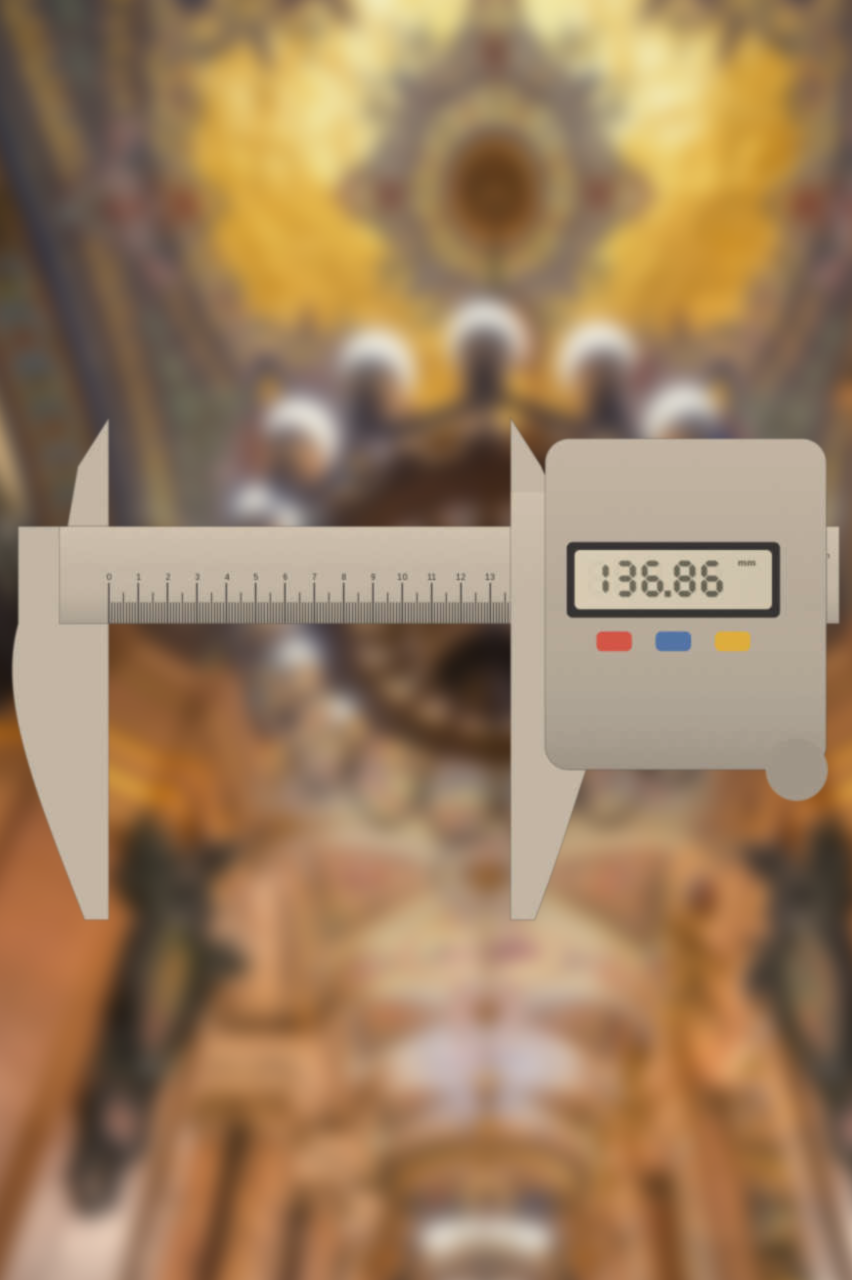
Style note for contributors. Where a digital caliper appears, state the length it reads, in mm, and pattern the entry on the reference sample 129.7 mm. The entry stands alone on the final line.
136.86 mm
